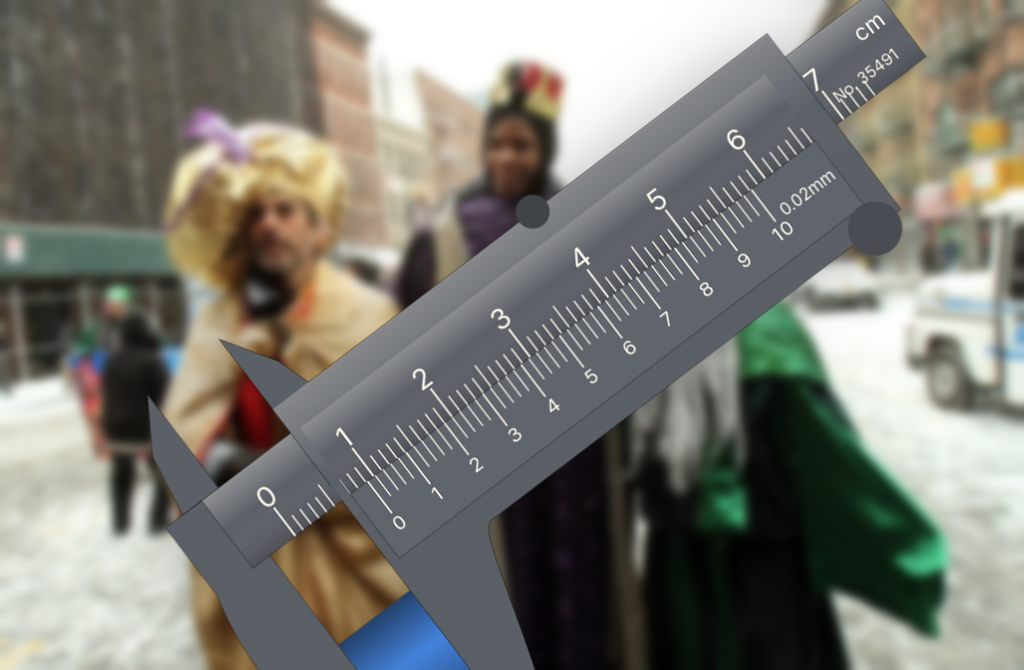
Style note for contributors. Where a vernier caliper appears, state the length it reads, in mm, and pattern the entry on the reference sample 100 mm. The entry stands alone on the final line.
9.2 mm
